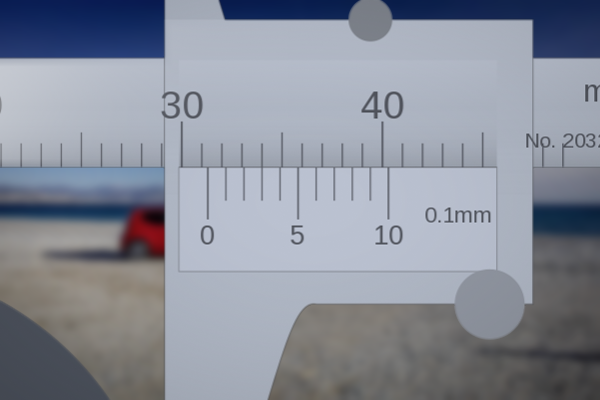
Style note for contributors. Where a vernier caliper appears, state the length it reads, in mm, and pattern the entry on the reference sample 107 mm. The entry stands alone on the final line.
31.3 mm
